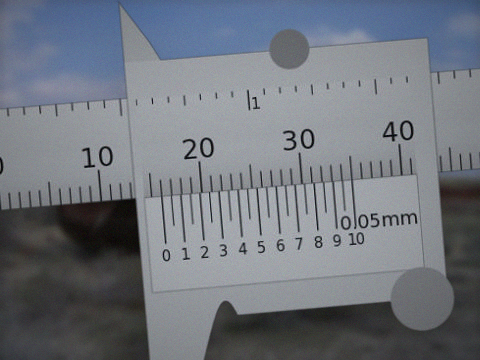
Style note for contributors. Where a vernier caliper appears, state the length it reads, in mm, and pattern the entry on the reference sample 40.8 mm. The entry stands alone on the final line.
16.0 mm
